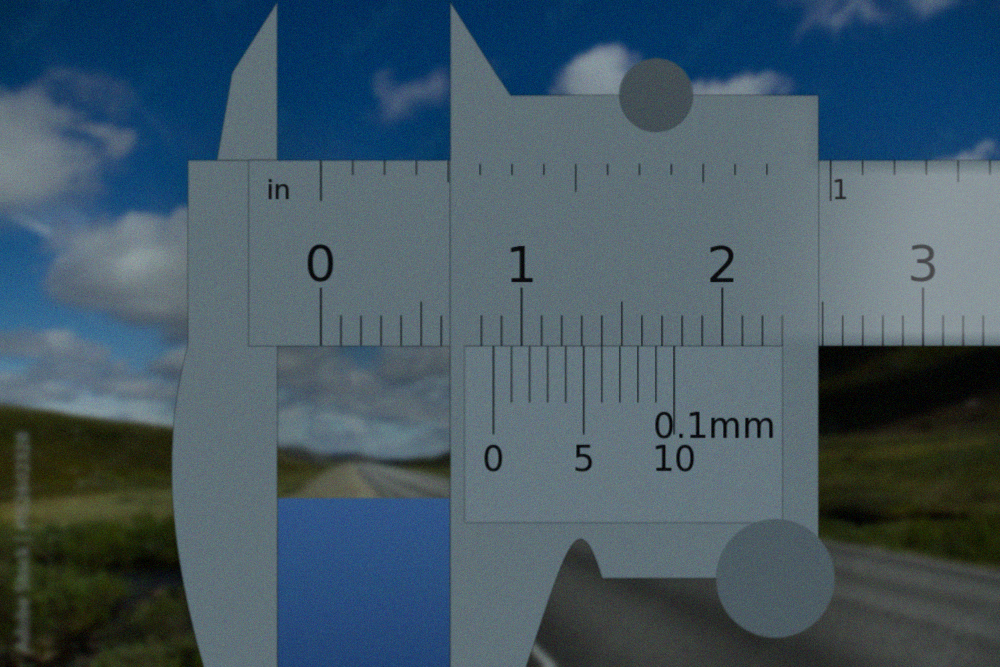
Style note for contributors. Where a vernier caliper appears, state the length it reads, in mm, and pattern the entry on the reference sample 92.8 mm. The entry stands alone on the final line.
8.6 mm
